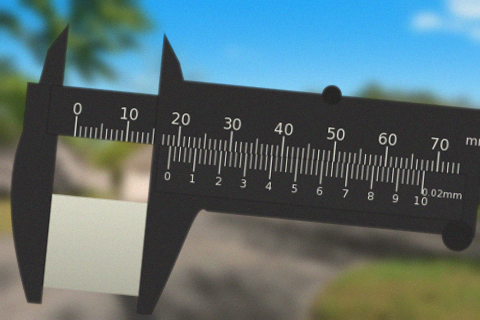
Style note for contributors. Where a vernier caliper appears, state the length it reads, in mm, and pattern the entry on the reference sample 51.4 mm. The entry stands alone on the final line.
18.5 mm
